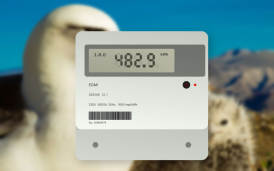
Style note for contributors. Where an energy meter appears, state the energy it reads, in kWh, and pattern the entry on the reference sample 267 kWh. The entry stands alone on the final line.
482.9 kWh
